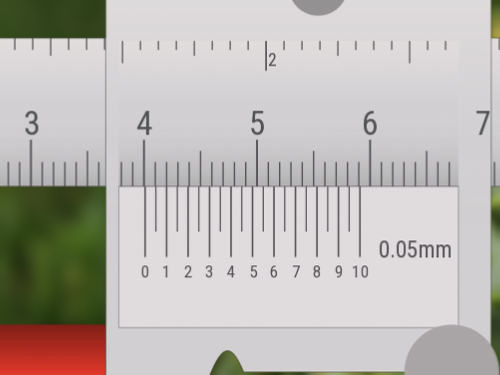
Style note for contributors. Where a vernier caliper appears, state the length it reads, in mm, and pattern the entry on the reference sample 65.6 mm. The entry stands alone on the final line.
40.1 mm
